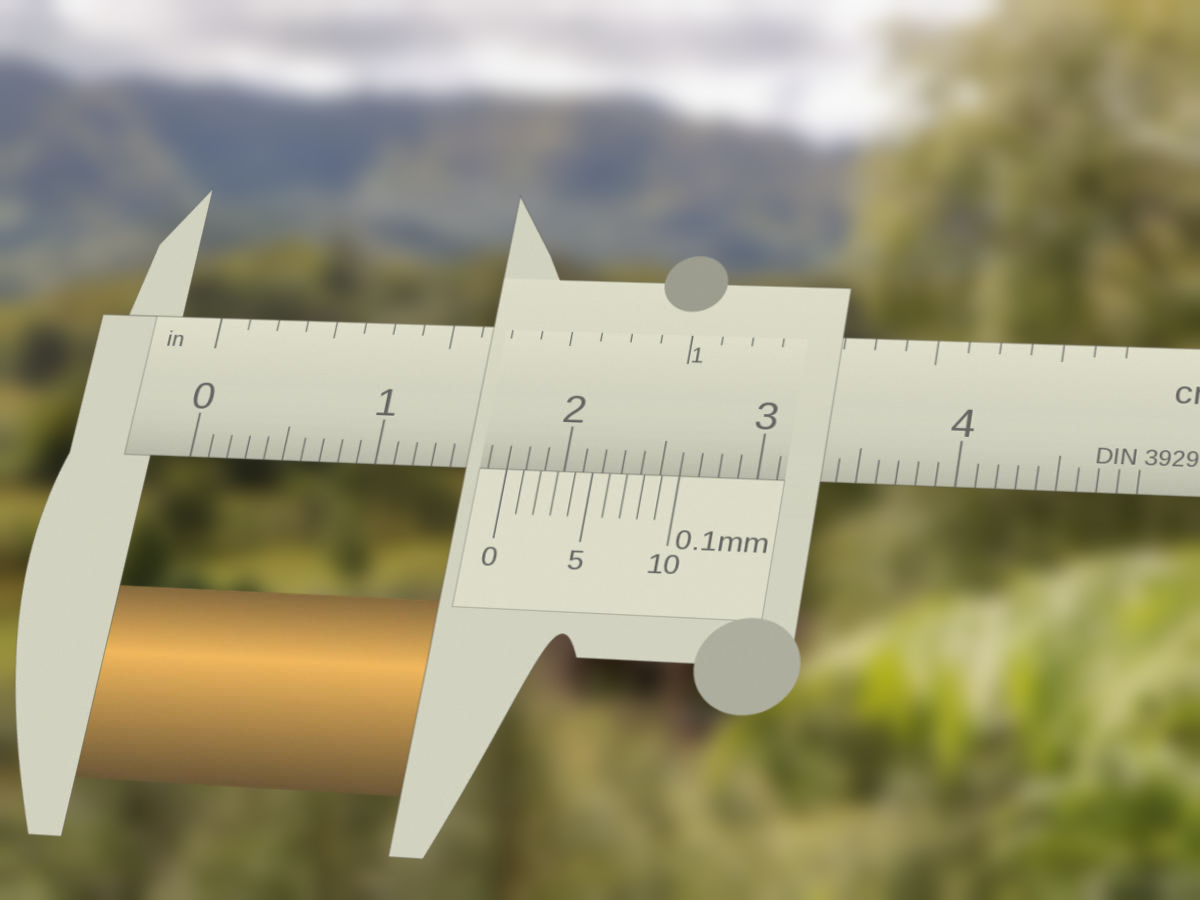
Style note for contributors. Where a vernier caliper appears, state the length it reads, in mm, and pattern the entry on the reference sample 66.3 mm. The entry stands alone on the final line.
17.0 mm
